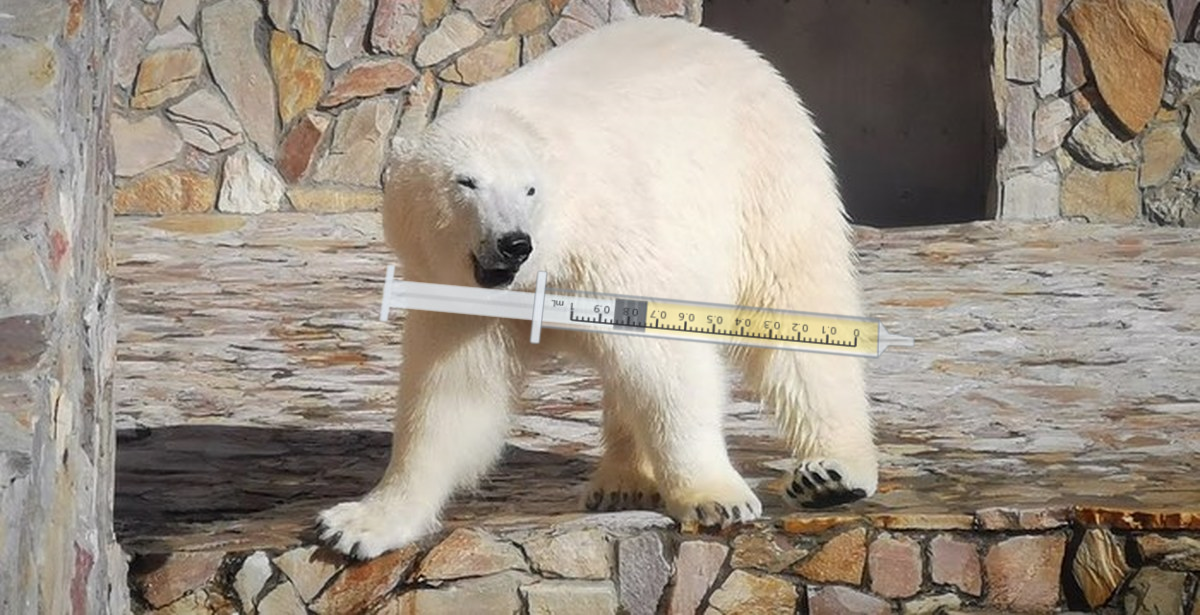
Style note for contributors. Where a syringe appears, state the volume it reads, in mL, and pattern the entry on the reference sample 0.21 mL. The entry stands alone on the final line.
0.74 mL
